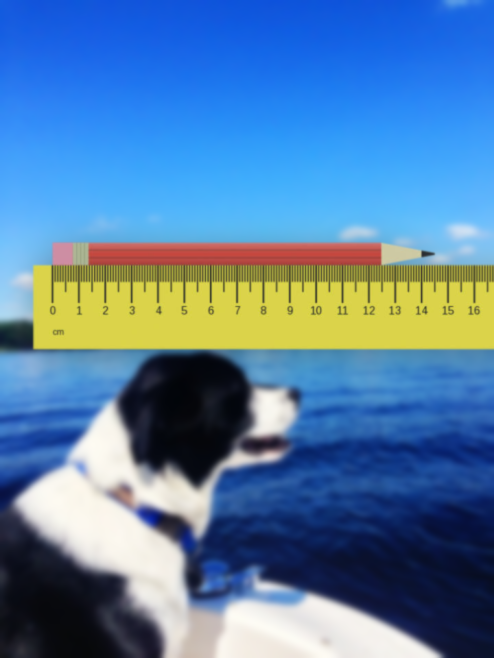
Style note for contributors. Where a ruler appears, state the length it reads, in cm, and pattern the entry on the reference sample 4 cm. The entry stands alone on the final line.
14.5 cm
